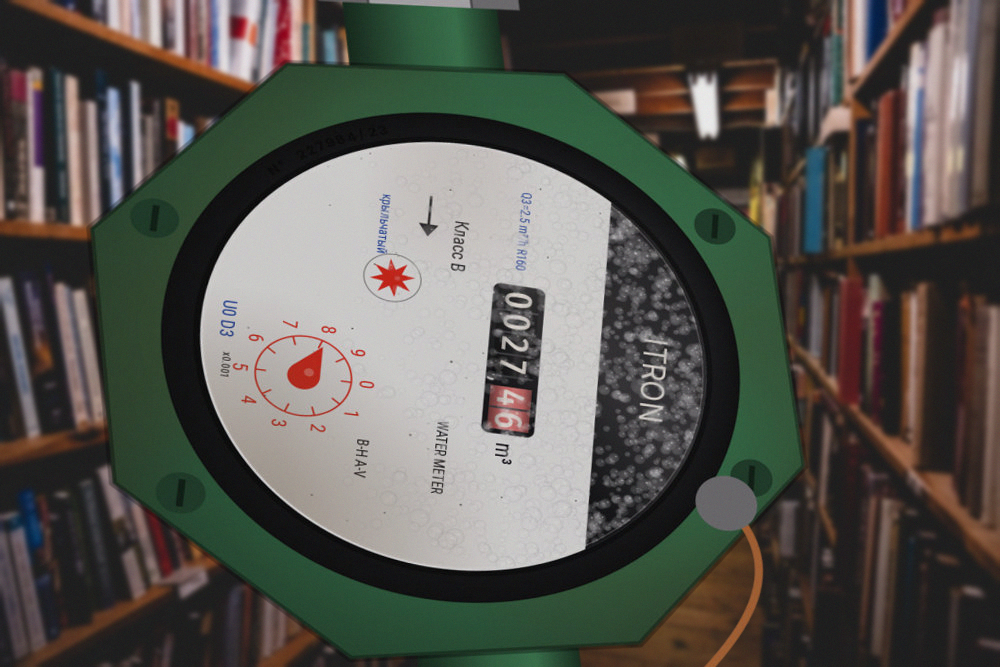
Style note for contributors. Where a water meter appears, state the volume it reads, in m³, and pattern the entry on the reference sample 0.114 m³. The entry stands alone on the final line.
27.468 m³
